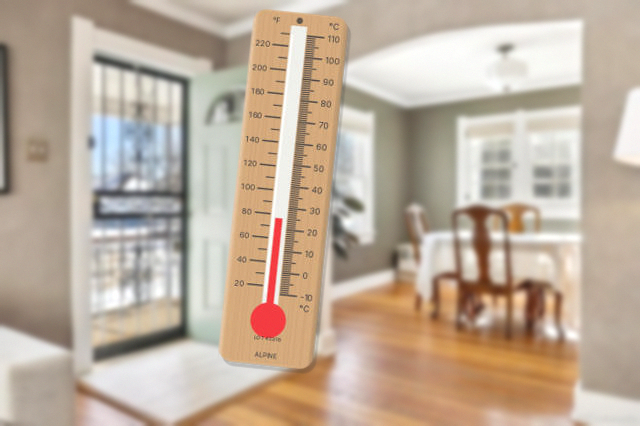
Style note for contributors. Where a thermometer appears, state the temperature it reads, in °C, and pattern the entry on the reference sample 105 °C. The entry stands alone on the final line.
25 °C
